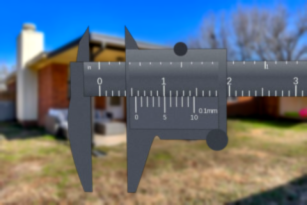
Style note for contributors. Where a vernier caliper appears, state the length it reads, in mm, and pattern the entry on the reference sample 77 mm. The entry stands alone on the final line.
5.6 mm
